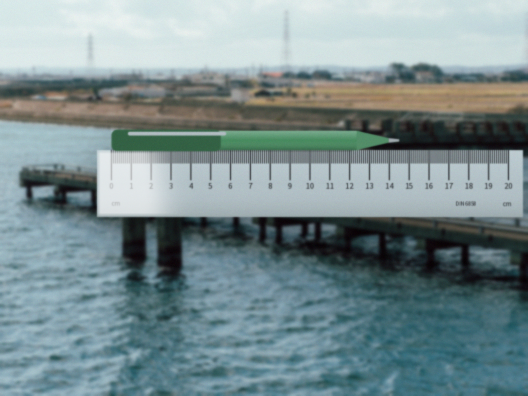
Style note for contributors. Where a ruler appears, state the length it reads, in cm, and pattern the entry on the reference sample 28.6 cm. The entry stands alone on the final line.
14.5 cm
